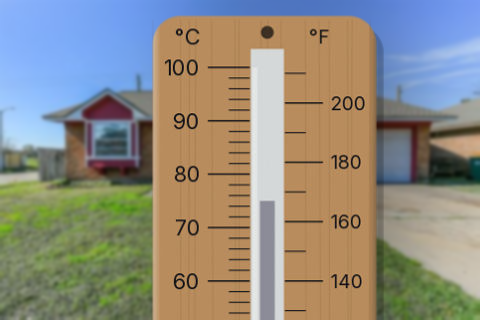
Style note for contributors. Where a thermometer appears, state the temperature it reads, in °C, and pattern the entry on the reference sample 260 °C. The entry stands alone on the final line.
75 °C
